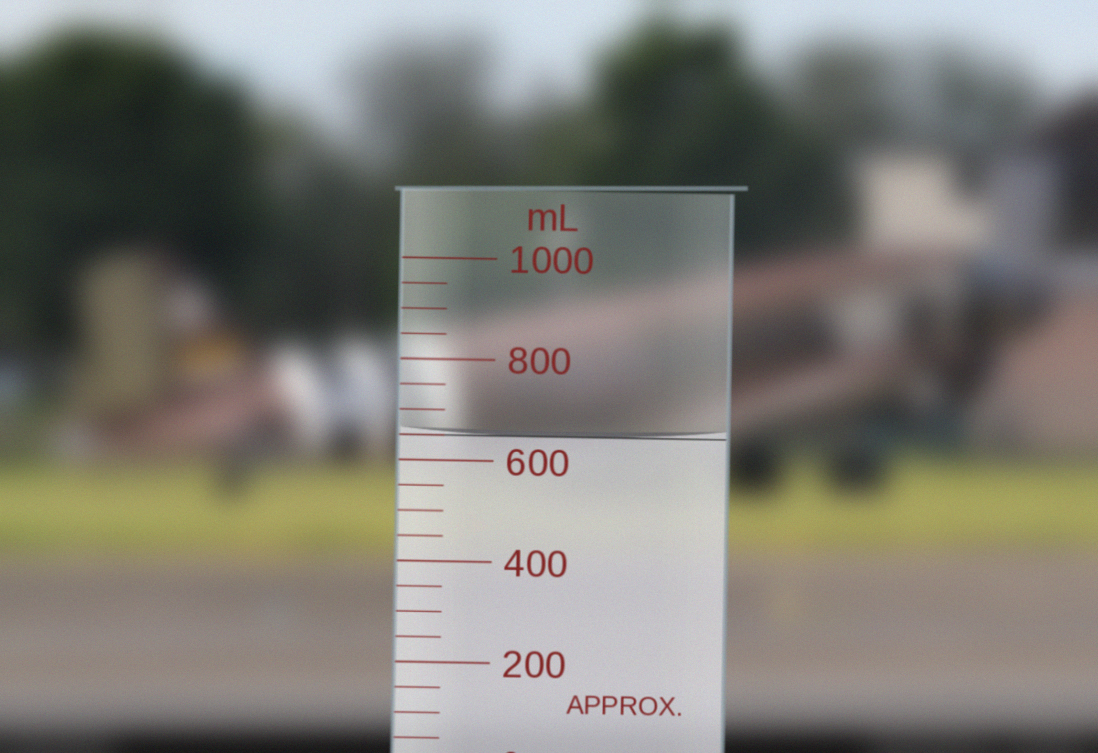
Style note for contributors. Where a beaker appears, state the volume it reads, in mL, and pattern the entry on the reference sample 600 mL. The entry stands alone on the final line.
650 mL
